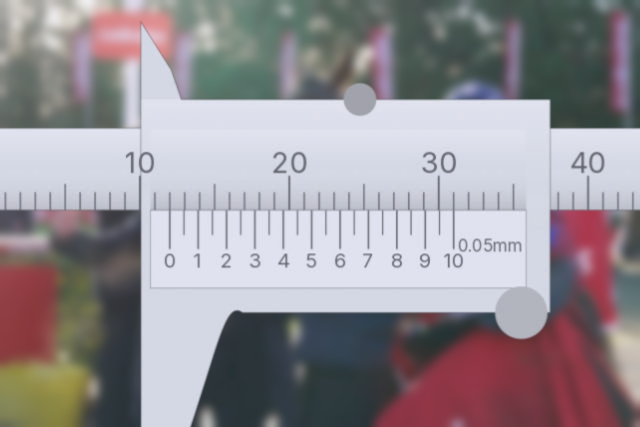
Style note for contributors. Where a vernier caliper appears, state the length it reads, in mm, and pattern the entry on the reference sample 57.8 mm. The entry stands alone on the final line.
12.0 mm
